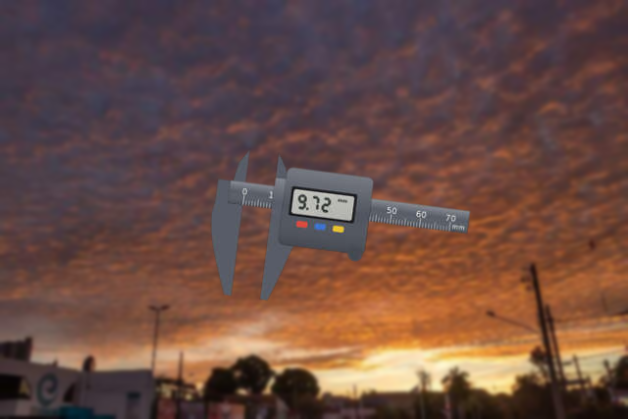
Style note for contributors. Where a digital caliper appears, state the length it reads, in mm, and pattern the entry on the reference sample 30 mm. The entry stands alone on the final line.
9.72 mm
